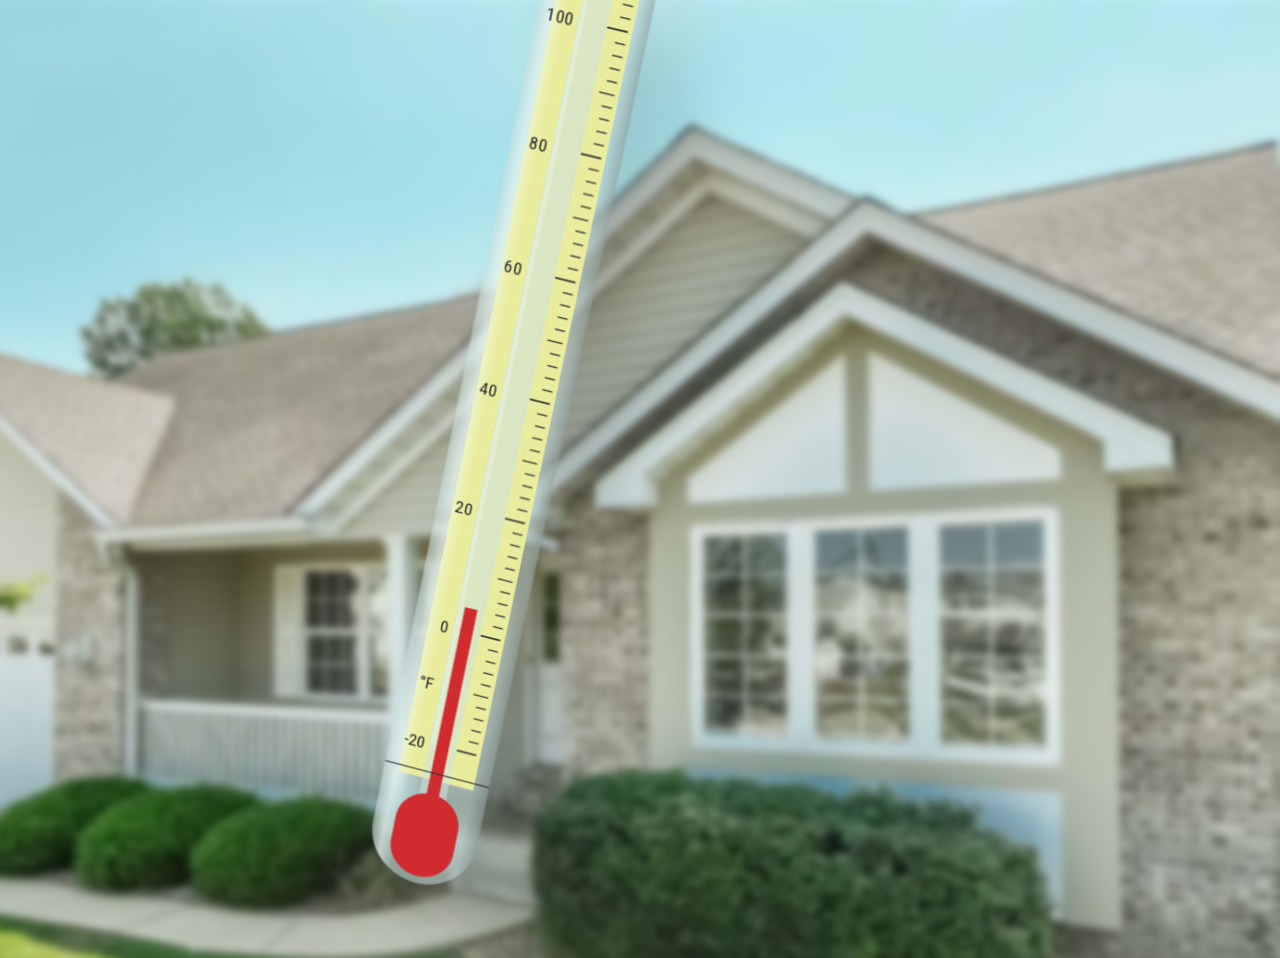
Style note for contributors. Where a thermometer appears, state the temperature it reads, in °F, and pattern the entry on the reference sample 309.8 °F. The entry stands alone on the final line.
4 °F
